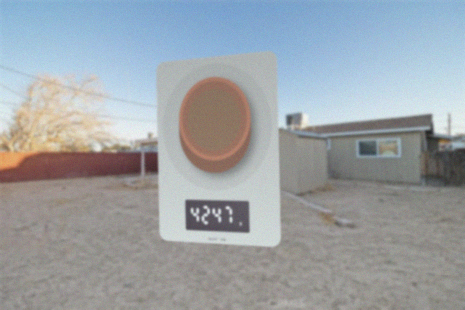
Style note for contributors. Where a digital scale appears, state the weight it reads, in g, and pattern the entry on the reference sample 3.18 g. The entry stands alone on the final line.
4247 g
